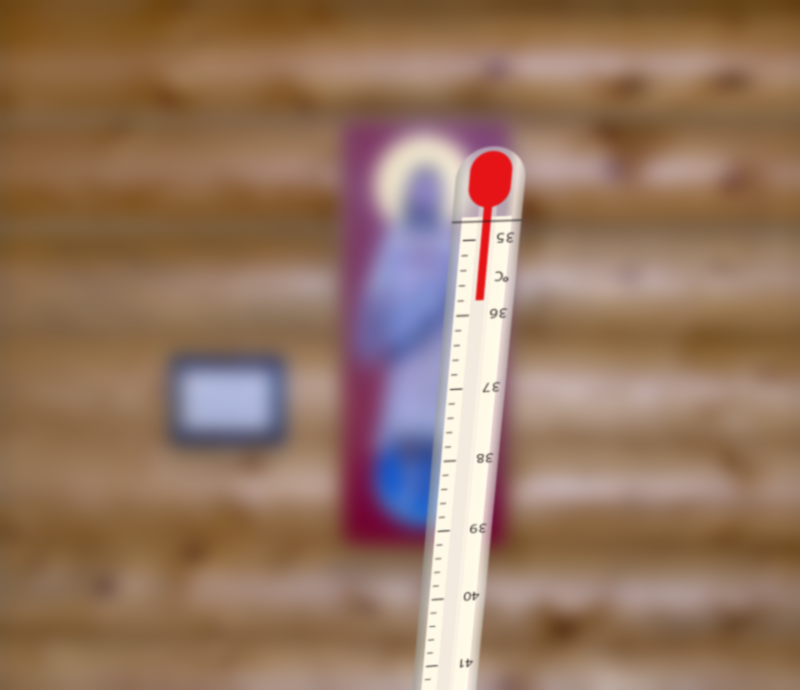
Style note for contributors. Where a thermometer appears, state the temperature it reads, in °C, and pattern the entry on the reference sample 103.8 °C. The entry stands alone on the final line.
35.8 °C
